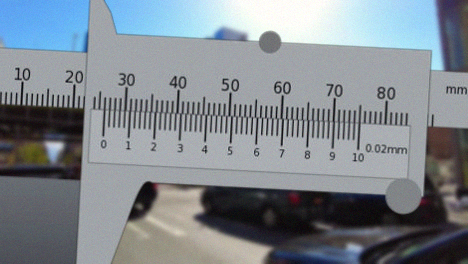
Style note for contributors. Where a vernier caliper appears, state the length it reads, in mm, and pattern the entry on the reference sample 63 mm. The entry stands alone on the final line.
26.0 mm
